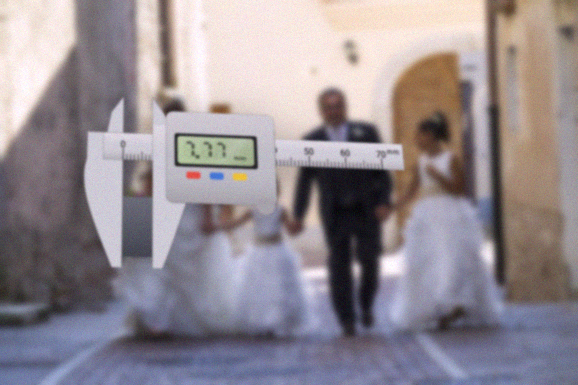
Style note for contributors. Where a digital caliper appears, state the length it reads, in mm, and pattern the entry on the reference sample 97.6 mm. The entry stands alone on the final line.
7.77 mm
